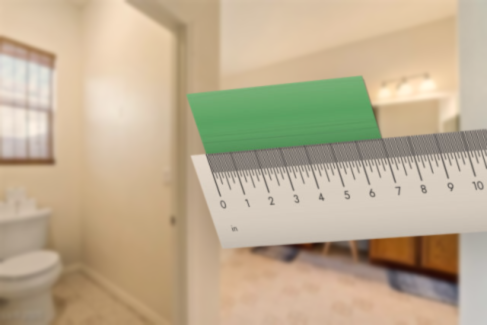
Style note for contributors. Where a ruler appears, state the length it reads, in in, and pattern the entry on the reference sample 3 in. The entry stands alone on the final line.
7 in
